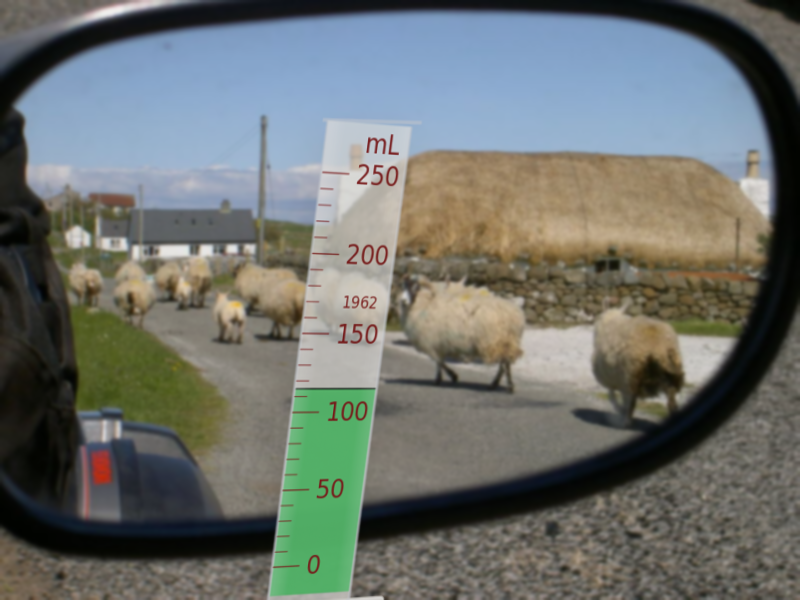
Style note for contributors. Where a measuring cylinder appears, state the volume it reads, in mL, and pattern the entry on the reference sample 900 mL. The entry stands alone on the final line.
115 mL
